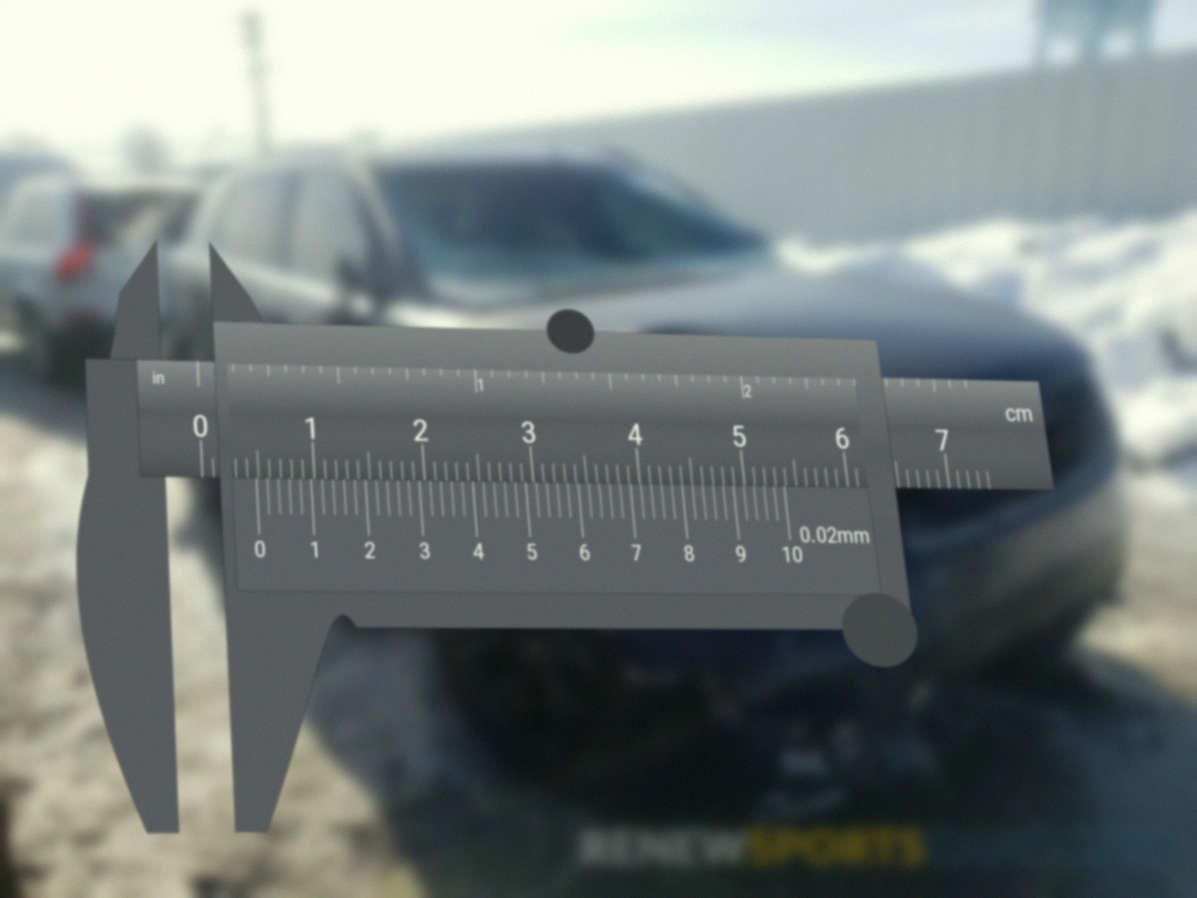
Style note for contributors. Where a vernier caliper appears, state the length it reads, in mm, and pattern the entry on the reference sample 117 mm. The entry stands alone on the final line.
4.8 mm
